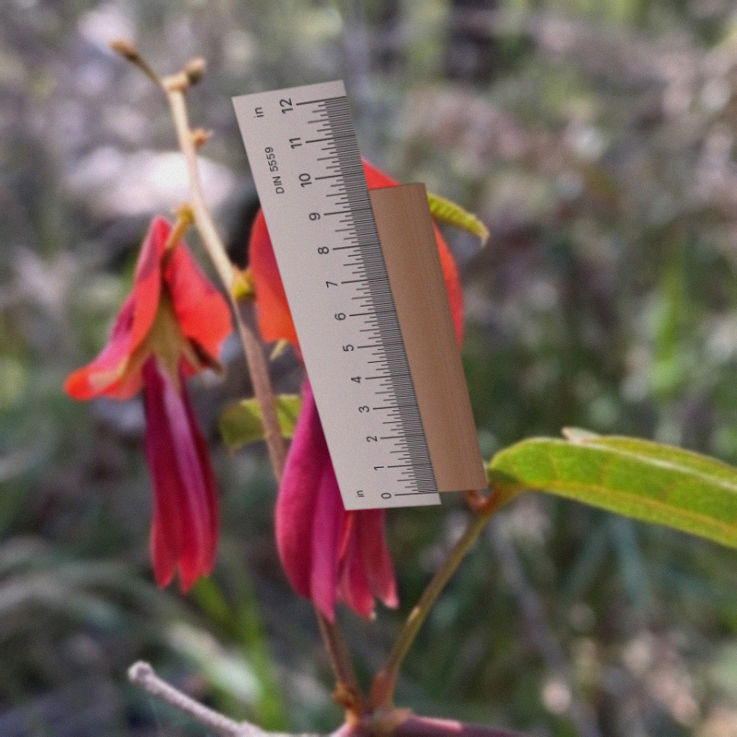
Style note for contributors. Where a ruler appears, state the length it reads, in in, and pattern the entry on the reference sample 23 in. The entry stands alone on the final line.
9.5 in
